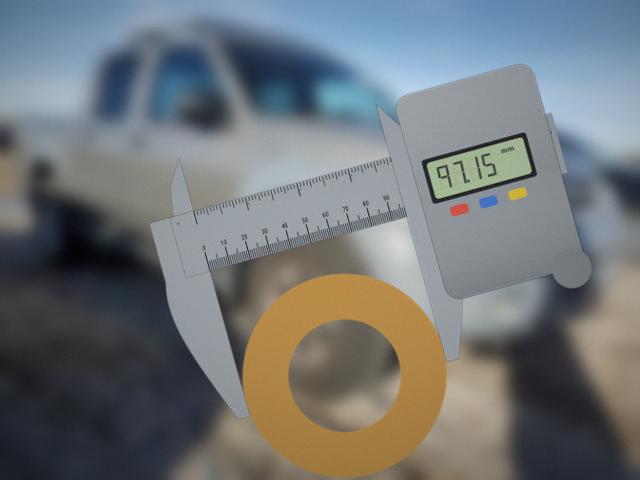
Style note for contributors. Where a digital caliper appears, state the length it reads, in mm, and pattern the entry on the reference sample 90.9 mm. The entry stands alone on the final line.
97.15 mm
